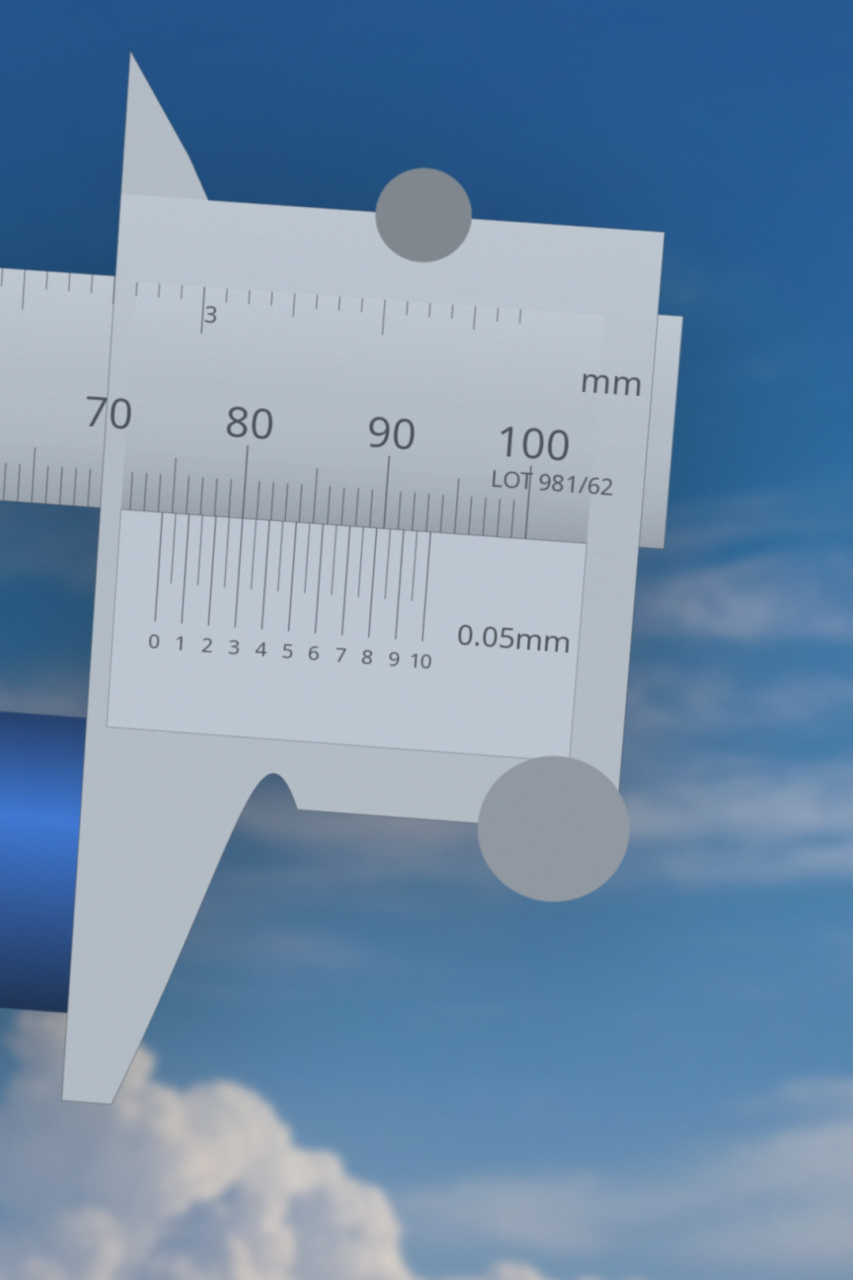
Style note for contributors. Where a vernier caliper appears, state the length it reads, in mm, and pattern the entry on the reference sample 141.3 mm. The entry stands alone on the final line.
74.3 mm
